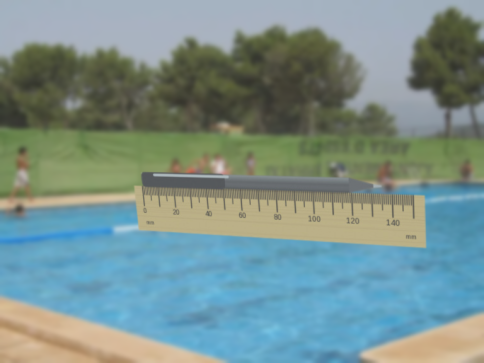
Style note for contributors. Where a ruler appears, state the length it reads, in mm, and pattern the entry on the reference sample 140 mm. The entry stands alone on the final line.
135 mm
